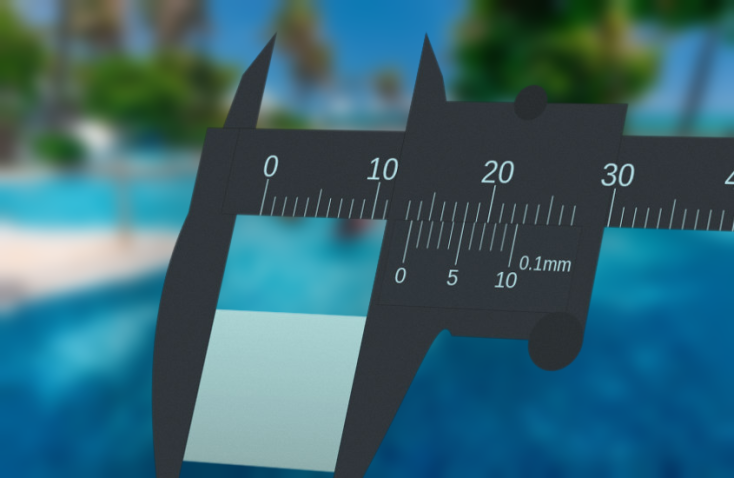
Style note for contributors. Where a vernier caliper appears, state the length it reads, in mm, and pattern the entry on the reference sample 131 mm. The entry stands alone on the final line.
13.5 mm
